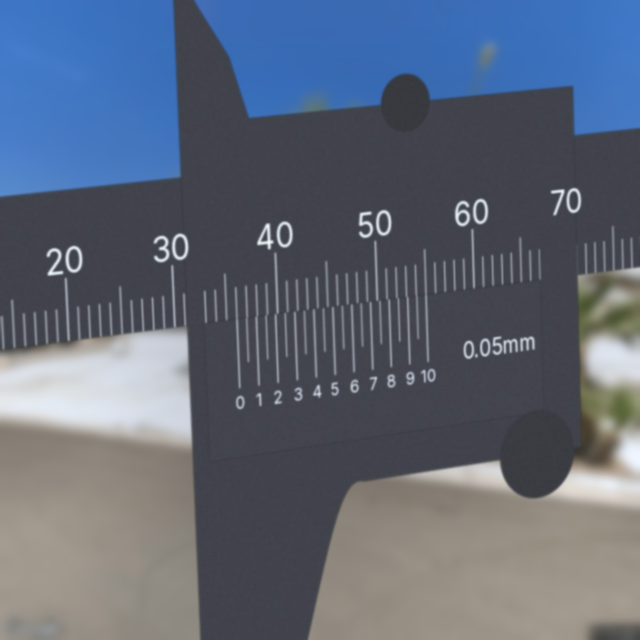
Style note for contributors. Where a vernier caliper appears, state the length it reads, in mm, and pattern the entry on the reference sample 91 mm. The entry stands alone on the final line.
36.0 mm
